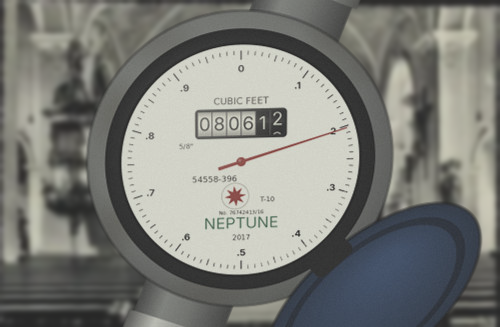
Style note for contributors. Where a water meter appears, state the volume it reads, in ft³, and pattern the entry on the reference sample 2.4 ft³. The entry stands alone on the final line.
80612.20 ft³
